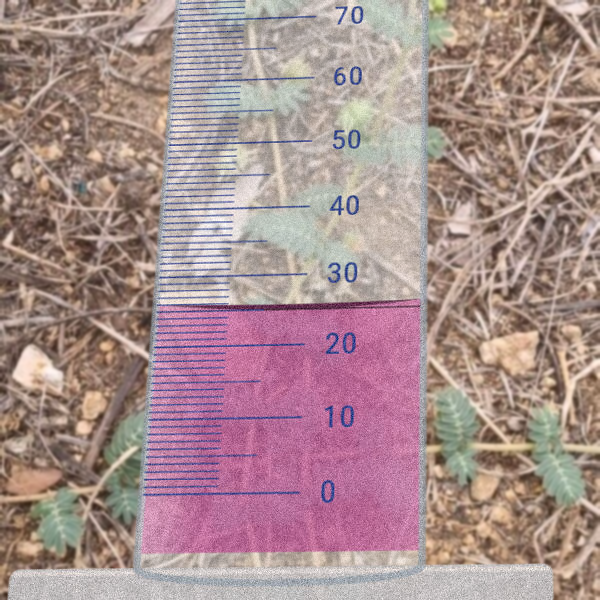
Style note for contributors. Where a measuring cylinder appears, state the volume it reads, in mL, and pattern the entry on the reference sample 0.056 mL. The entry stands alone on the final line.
25 mL
